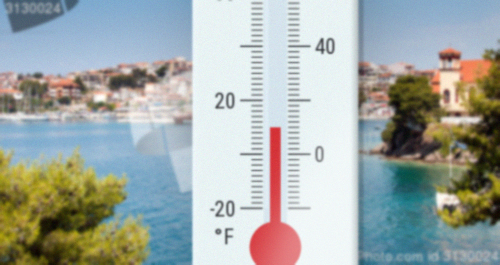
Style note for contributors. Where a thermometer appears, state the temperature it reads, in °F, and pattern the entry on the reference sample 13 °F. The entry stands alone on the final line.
10 °F
